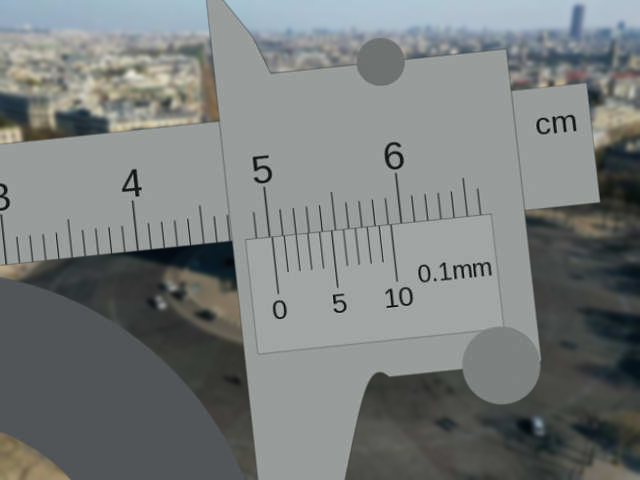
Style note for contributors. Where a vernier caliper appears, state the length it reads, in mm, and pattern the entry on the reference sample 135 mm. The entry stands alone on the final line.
50.2 mm
